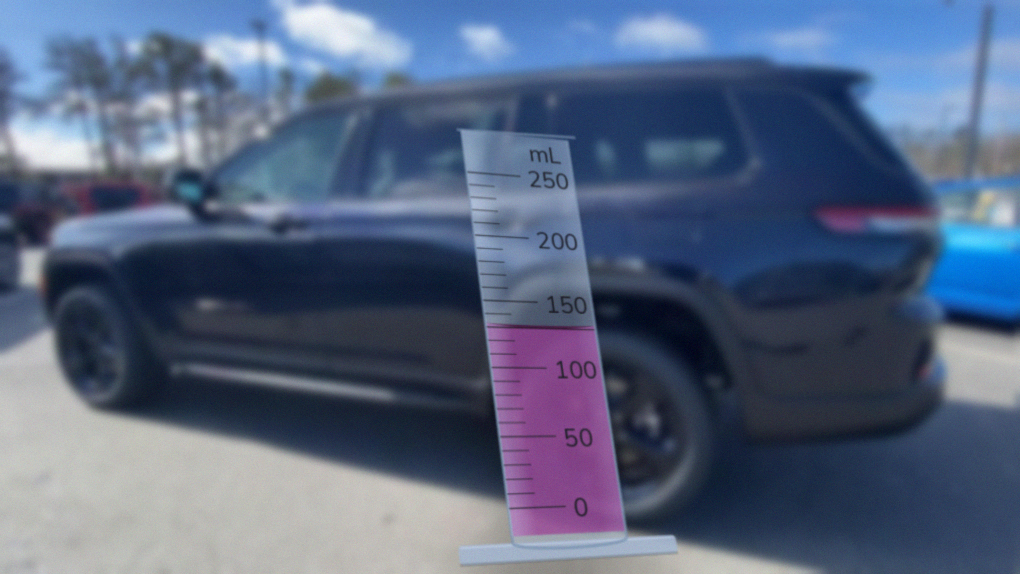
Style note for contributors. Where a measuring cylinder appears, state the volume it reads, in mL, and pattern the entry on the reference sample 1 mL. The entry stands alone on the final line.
130 mL
